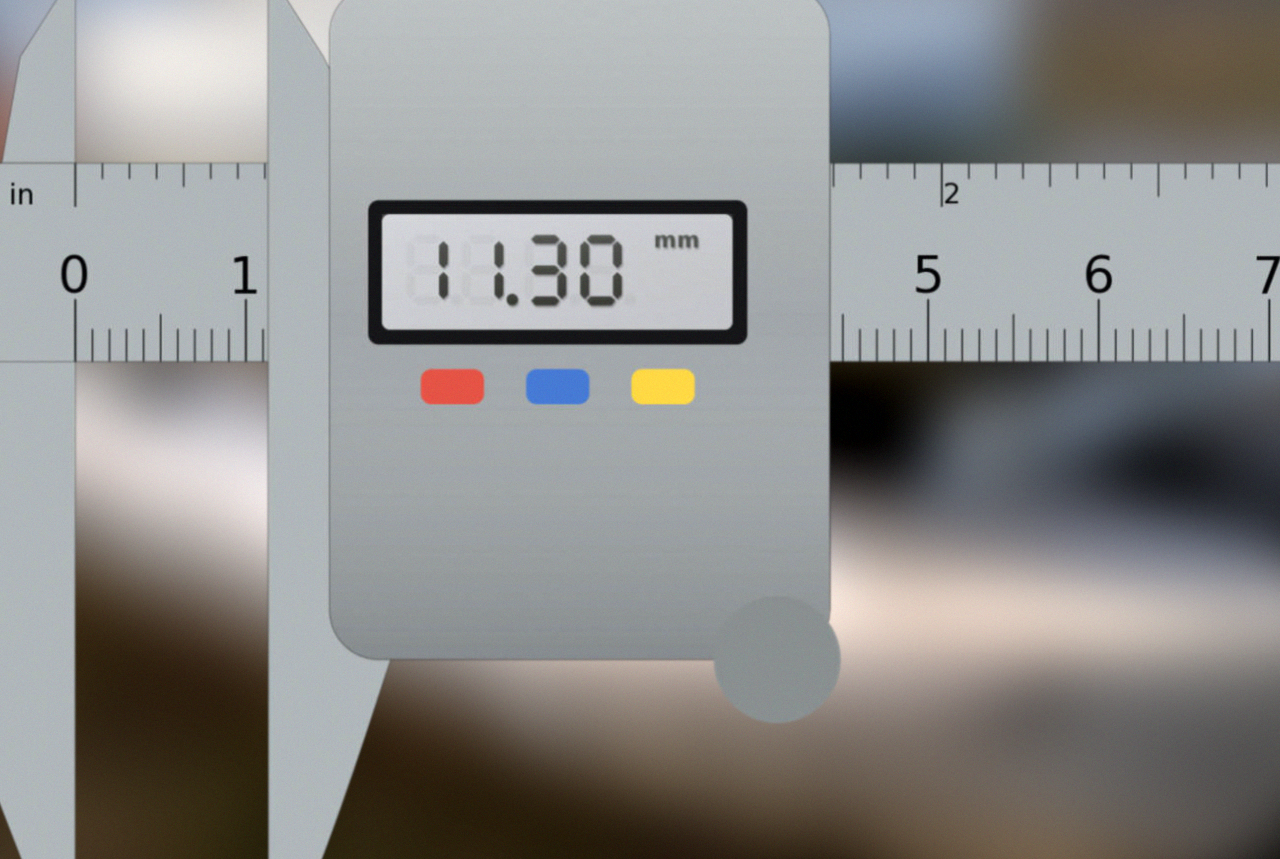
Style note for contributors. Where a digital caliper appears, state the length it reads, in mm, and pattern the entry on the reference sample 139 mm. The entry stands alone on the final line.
11.30 mm
